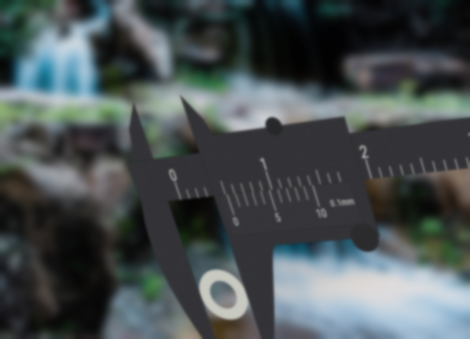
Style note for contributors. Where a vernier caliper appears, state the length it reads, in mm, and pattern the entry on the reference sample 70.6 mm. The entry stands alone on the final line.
5.2 mm
